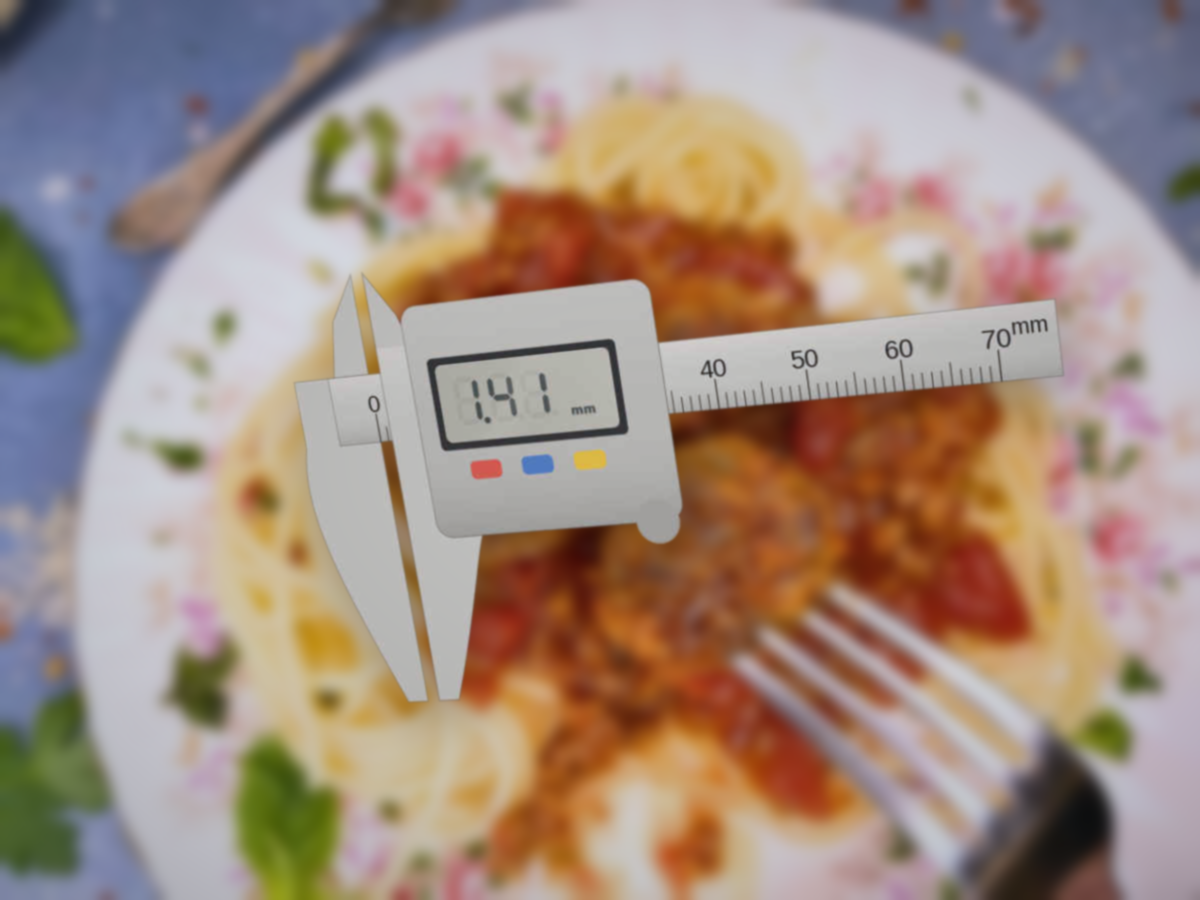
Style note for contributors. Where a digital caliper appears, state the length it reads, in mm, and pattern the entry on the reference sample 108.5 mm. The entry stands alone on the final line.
1.41 mm
